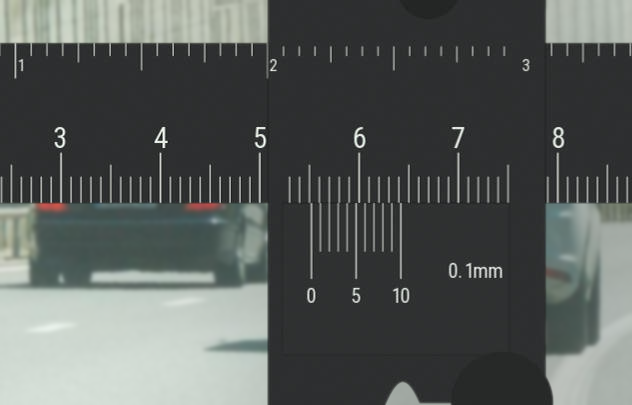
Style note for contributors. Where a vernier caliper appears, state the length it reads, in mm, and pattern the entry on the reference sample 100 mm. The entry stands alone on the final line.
55.2 mm
